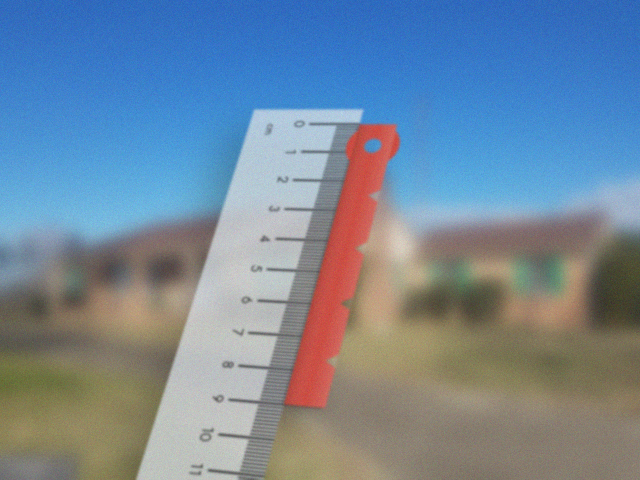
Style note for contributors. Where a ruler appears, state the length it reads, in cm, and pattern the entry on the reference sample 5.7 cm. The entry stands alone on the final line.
9 cm
